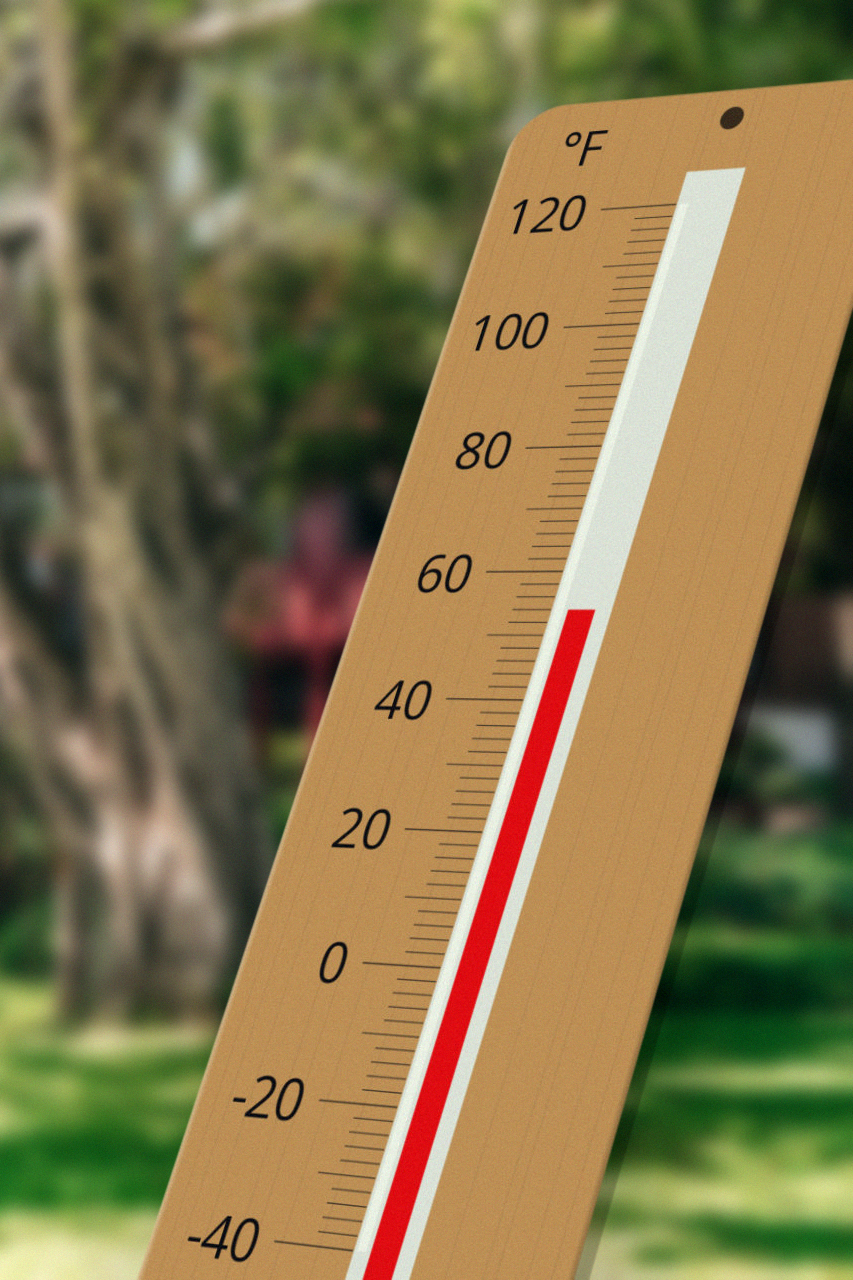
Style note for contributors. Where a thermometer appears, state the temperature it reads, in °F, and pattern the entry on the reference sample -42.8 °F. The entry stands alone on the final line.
54 °F
